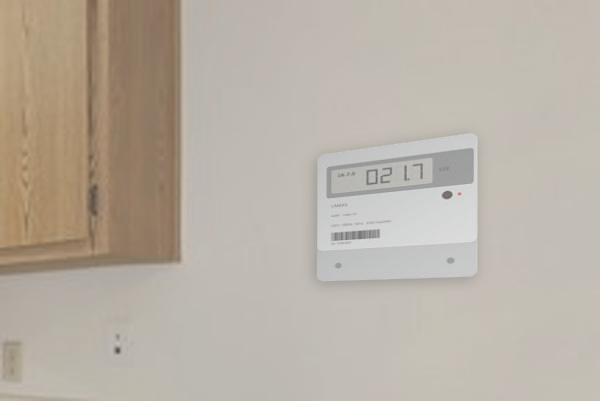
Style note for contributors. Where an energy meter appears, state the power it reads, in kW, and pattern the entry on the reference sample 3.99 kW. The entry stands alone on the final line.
21.7 kW
